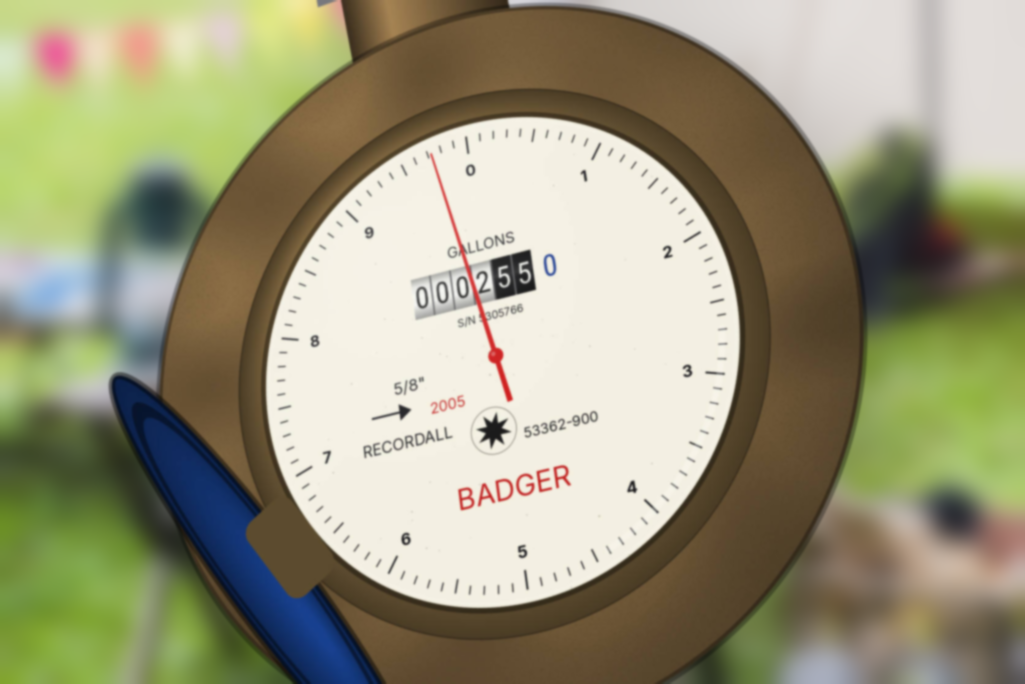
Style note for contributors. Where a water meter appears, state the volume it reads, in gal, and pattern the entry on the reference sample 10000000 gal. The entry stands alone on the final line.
2549.7 gal
